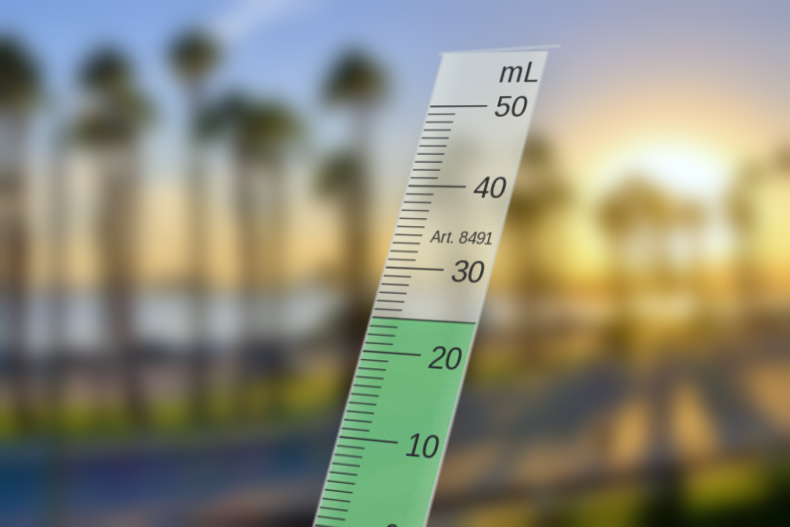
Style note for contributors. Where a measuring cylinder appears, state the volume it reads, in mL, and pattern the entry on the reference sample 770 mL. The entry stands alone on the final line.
24 mL
